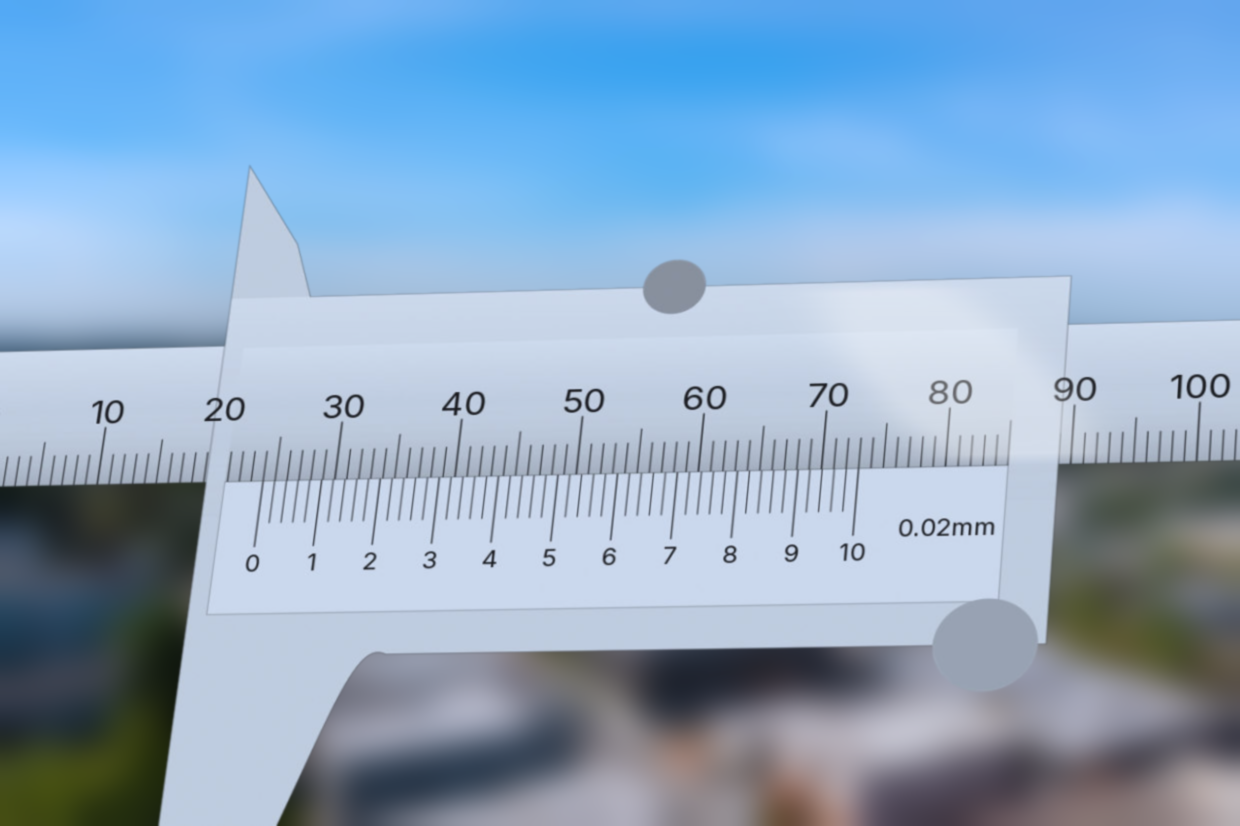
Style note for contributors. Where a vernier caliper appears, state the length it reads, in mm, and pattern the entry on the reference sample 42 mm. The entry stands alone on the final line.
24.0 mm
